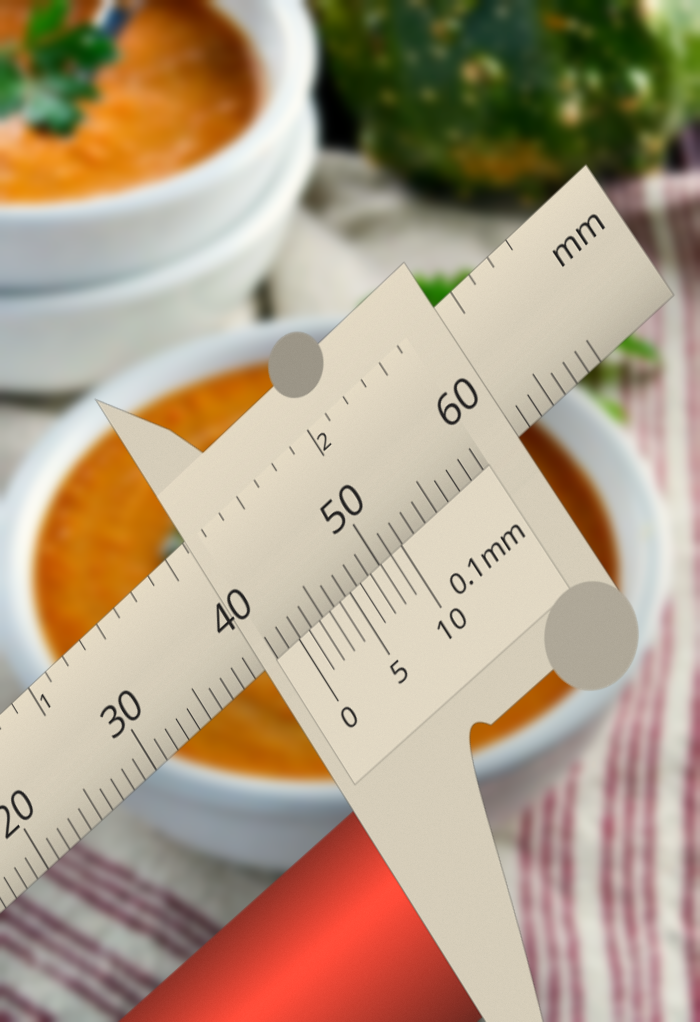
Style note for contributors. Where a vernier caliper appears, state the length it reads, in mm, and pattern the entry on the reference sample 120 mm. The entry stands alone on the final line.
42.9 mm
